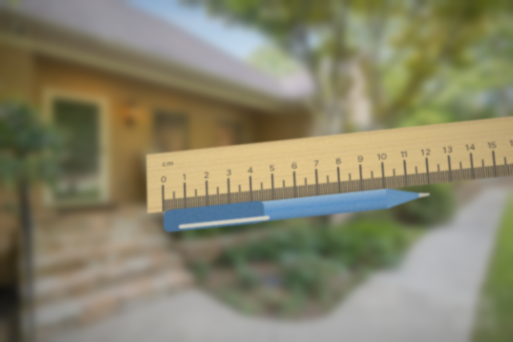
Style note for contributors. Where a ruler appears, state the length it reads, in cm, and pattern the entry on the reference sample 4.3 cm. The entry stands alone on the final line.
12 cm
